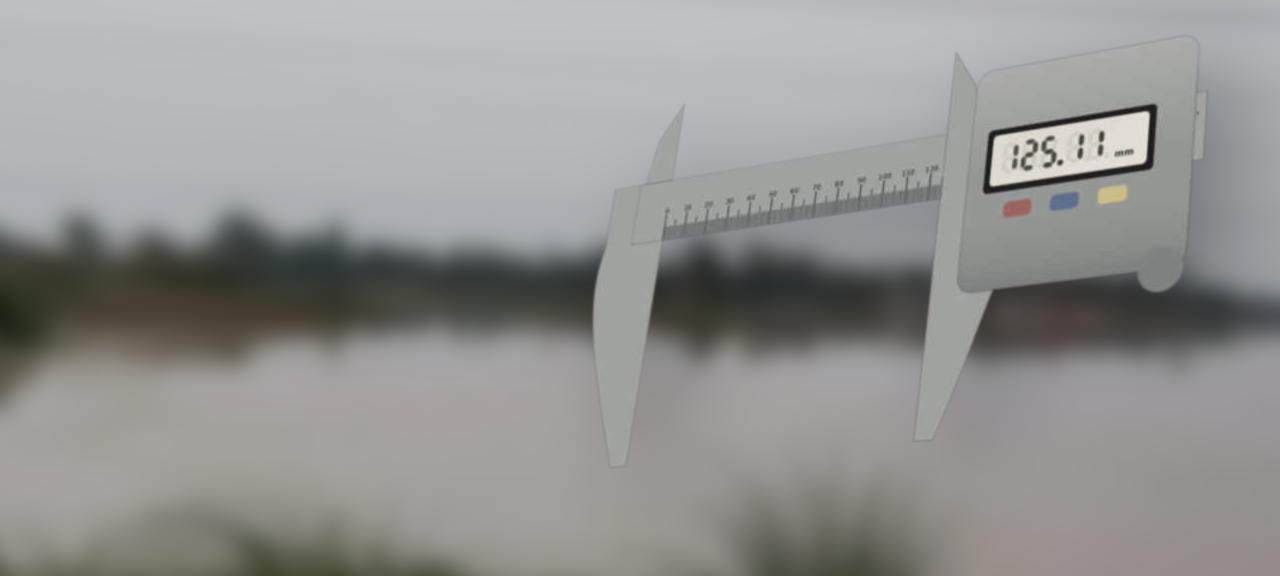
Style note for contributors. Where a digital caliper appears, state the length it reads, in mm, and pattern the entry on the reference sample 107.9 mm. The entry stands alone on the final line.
125.11 mm
